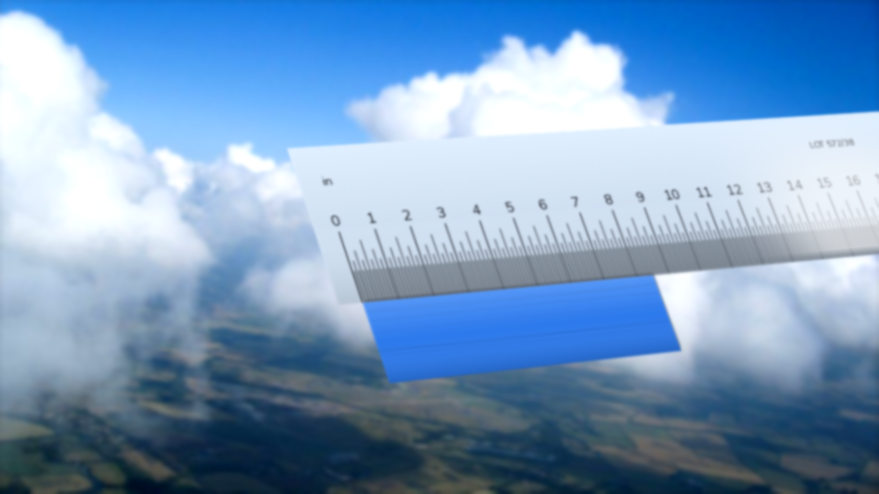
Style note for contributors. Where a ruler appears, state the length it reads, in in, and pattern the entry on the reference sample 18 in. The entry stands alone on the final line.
8.5 in
